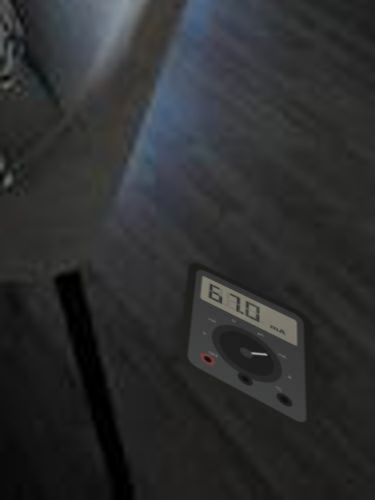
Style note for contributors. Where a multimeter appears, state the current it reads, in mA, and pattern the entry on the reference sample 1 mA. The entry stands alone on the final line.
67.0 mA
